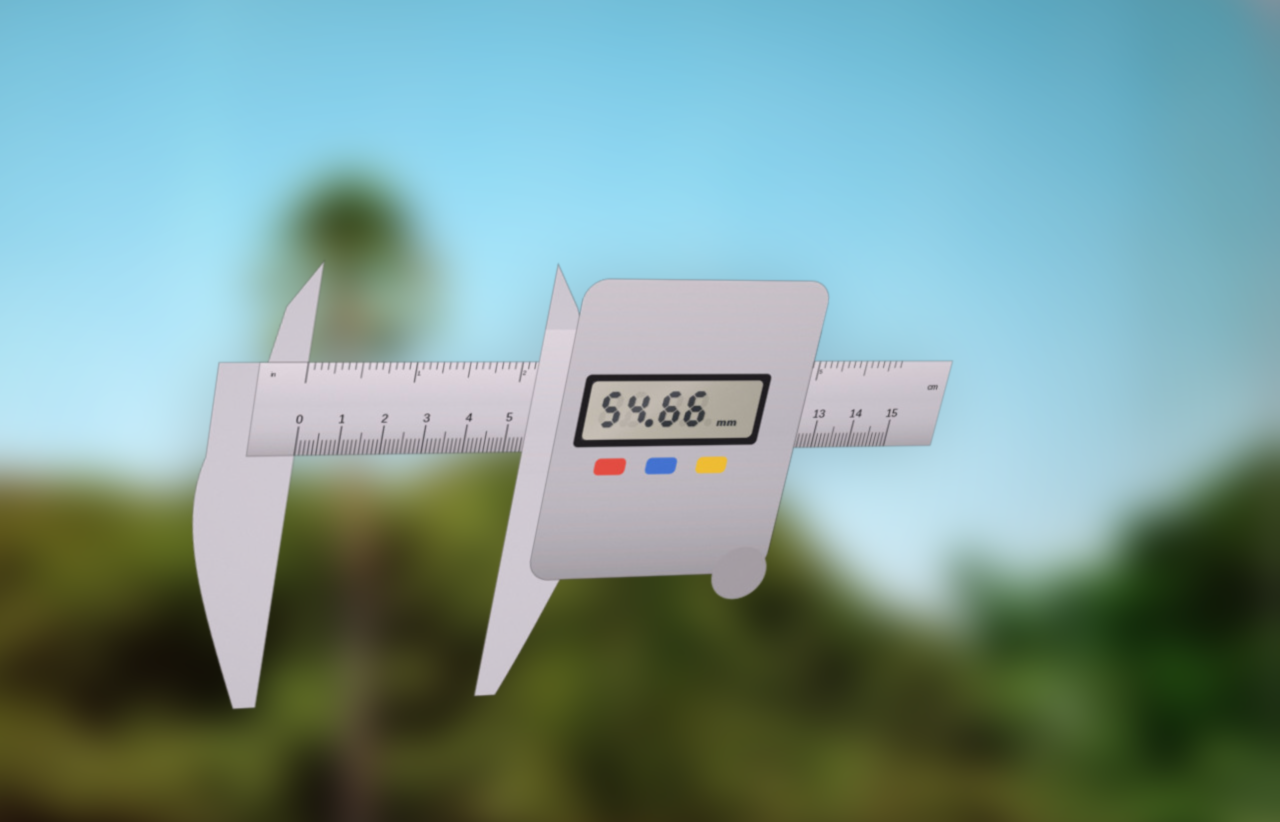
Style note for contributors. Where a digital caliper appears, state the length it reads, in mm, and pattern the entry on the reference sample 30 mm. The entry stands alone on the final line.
54.66 mm
